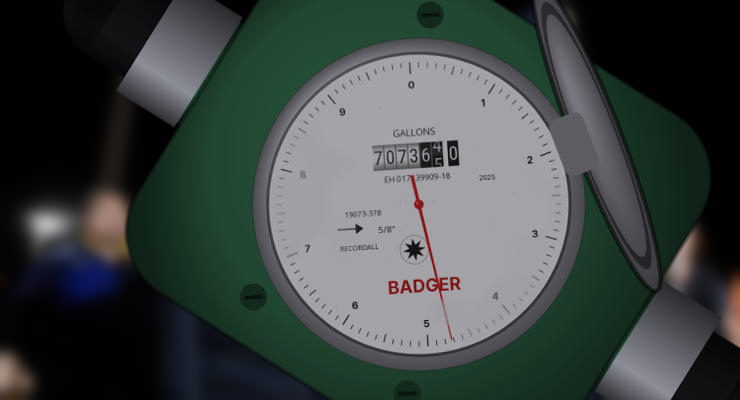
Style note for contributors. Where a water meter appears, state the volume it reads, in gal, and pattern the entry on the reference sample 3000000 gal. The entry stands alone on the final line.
7073644.7 gal
